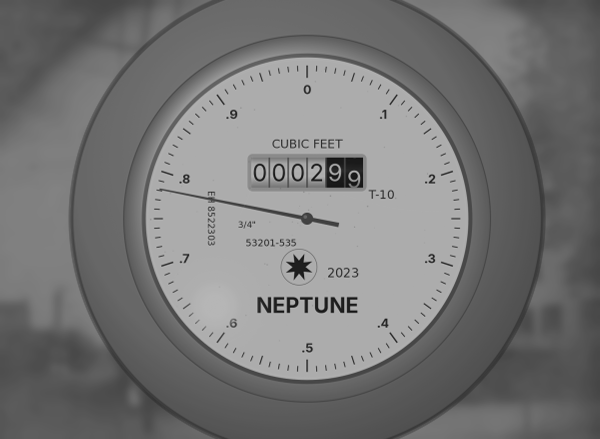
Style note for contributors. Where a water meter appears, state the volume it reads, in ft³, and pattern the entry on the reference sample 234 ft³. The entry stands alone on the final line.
298.78 ft³
